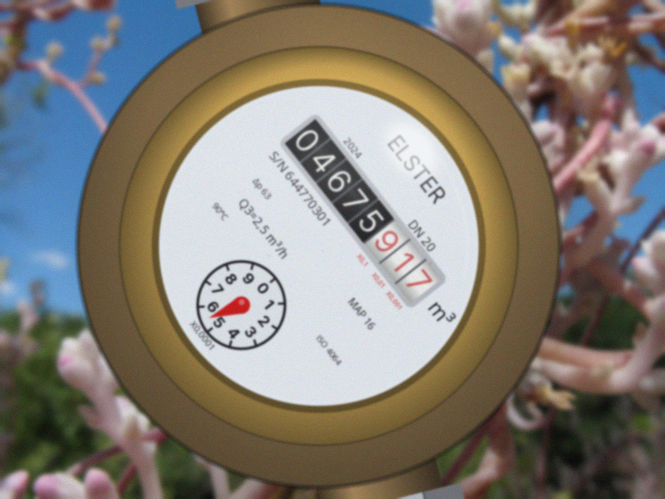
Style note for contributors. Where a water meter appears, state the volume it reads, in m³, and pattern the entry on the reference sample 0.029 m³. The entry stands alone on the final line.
4675.9175 m³
